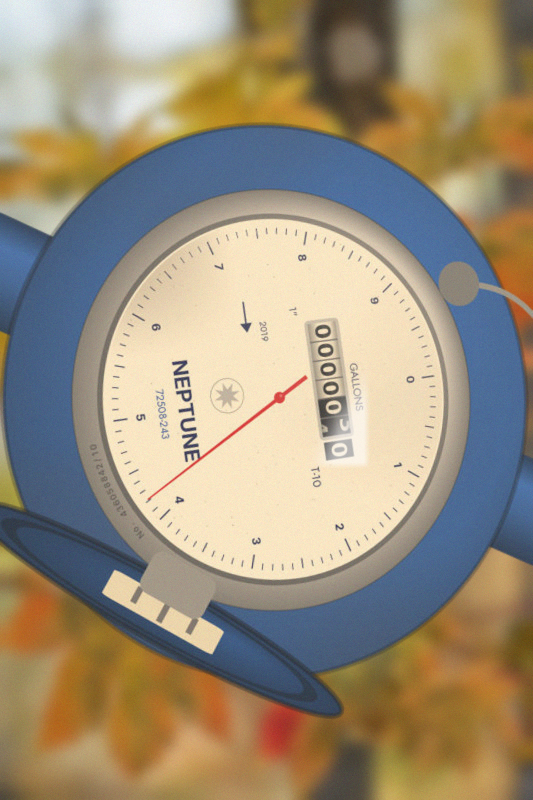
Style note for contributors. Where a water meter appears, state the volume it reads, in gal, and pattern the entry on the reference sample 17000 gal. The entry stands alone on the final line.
34.2 gal
